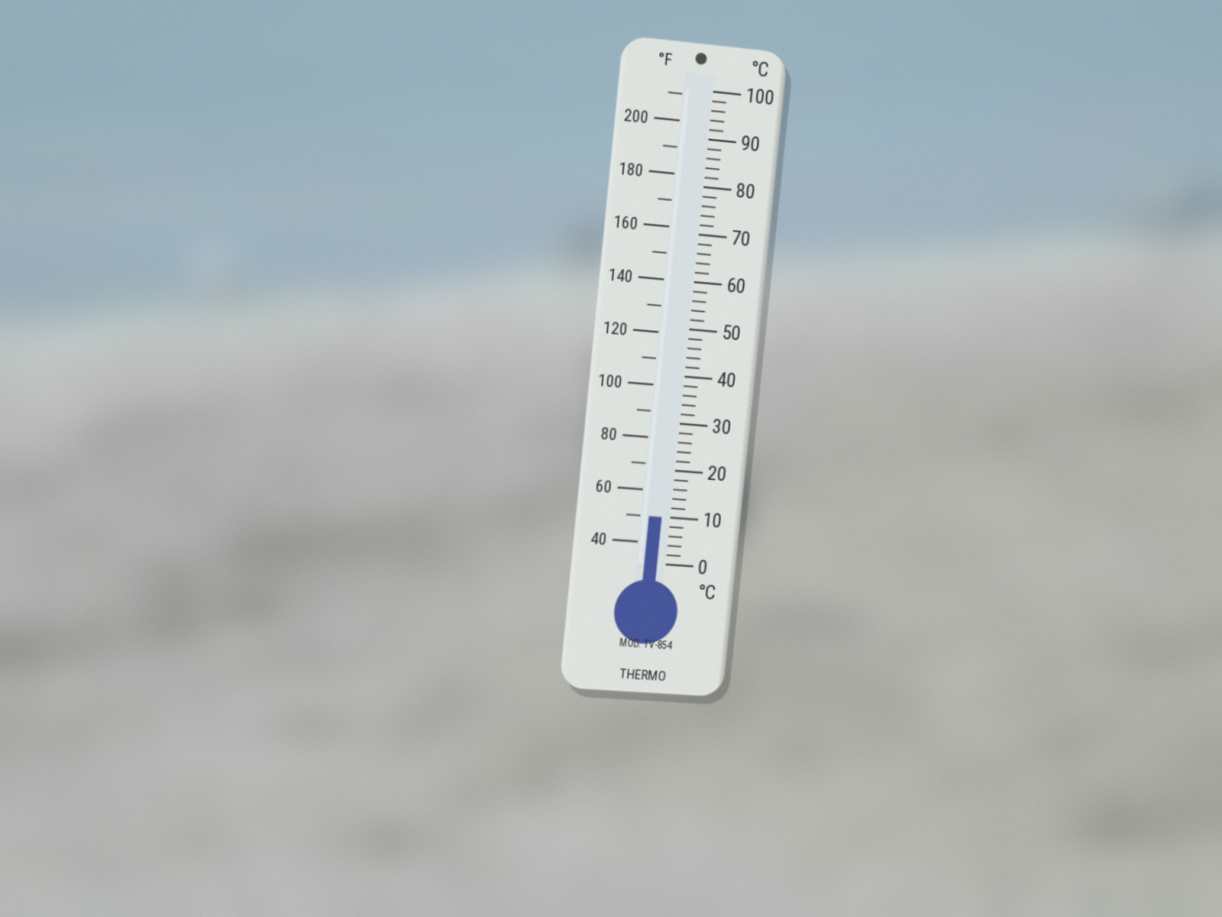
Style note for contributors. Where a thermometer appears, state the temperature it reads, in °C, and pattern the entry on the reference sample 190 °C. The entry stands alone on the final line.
10 °C
